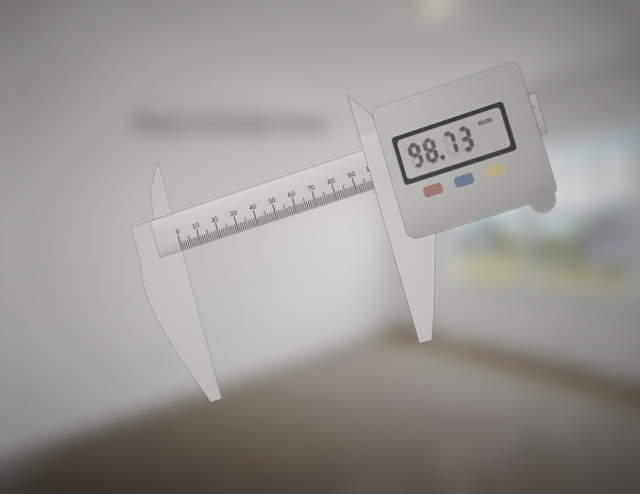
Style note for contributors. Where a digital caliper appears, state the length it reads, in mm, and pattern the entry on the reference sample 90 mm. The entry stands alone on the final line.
98.73 mm
